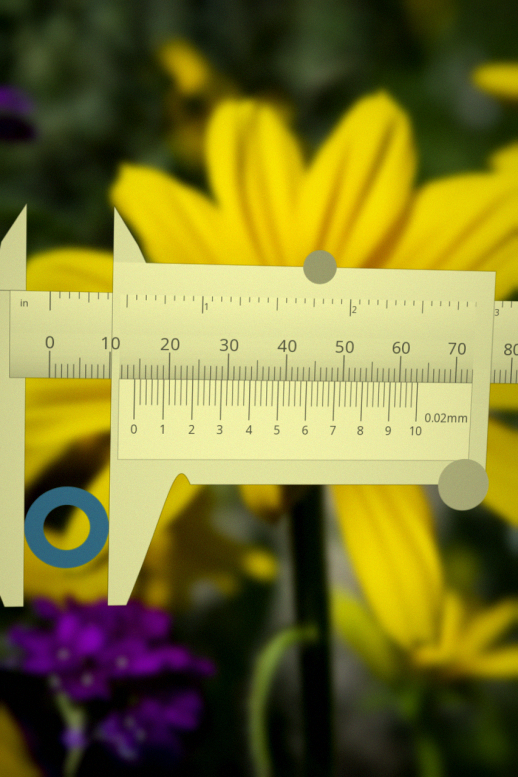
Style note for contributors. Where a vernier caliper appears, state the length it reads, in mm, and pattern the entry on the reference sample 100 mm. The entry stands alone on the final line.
14.2 mm
